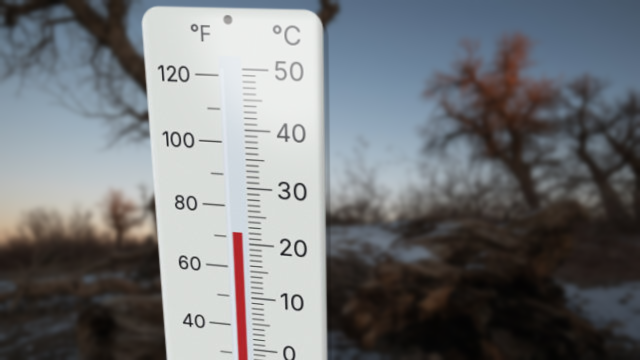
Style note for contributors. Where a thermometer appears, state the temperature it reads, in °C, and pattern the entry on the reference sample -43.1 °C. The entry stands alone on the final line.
22 °C
